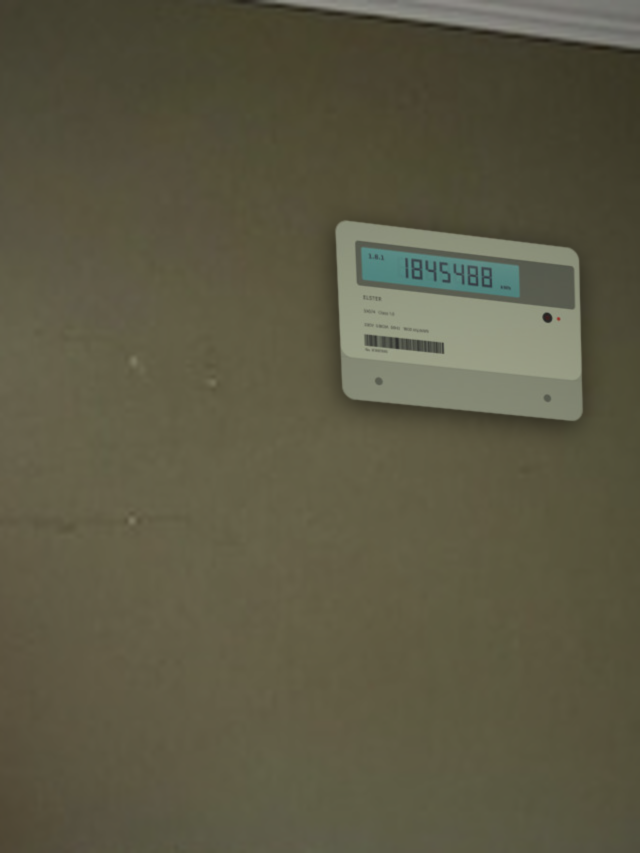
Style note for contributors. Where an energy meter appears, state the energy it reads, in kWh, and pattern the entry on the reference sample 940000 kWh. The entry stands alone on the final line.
1845488 kWh
